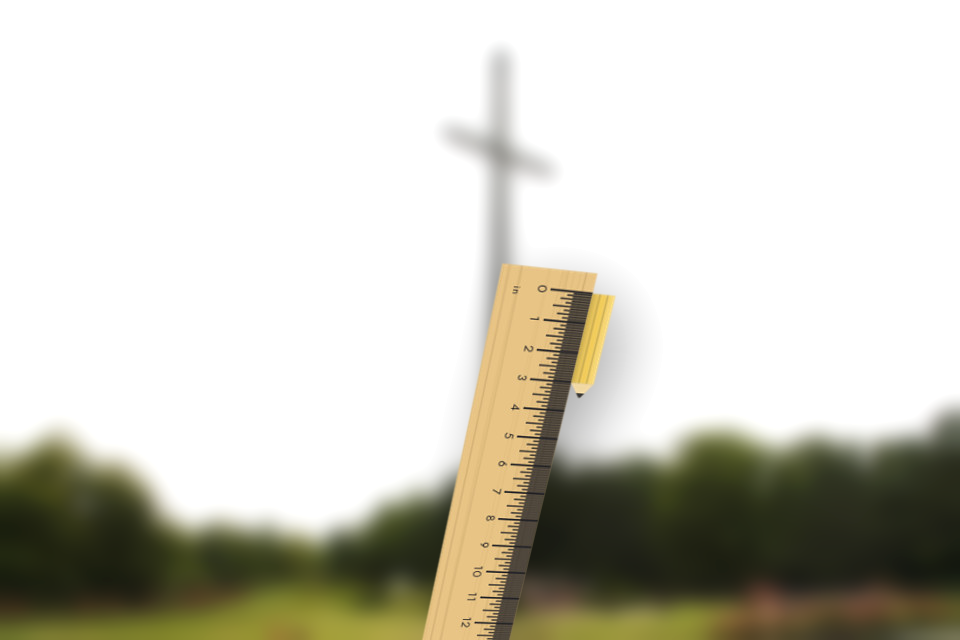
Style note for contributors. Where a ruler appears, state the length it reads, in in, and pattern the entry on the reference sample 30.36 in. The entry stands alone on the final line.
3.5 in
